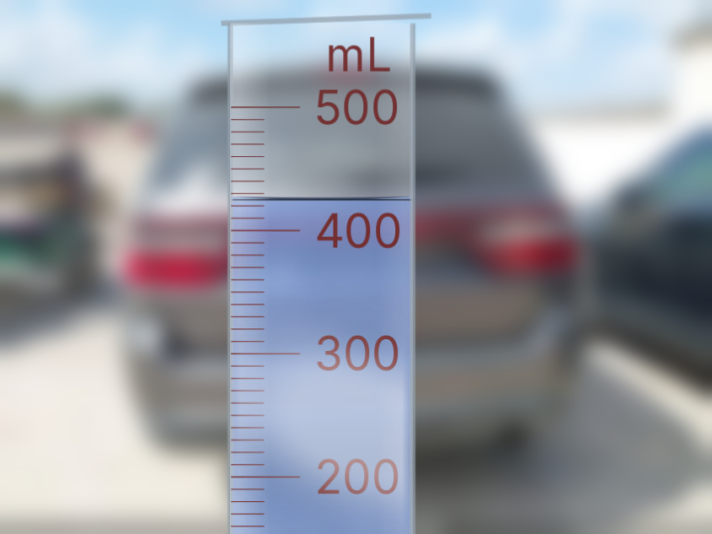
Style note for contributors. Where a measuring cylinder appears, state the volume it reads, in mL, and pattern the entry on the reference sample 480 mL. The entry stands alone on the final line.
425 mL
